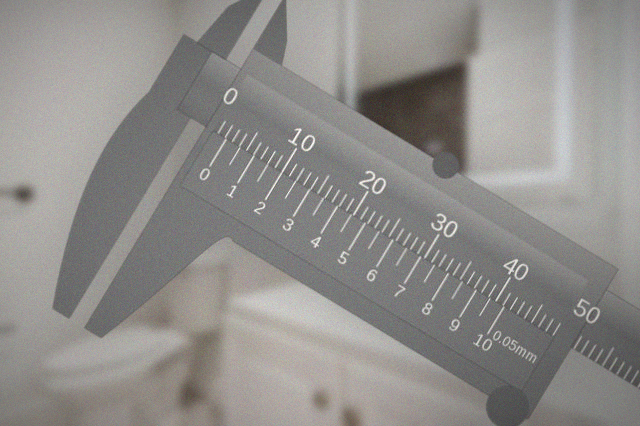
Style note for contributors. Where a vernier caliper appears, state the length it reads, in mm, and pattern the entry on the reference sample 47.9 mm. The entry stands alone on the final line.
2.2 mm
